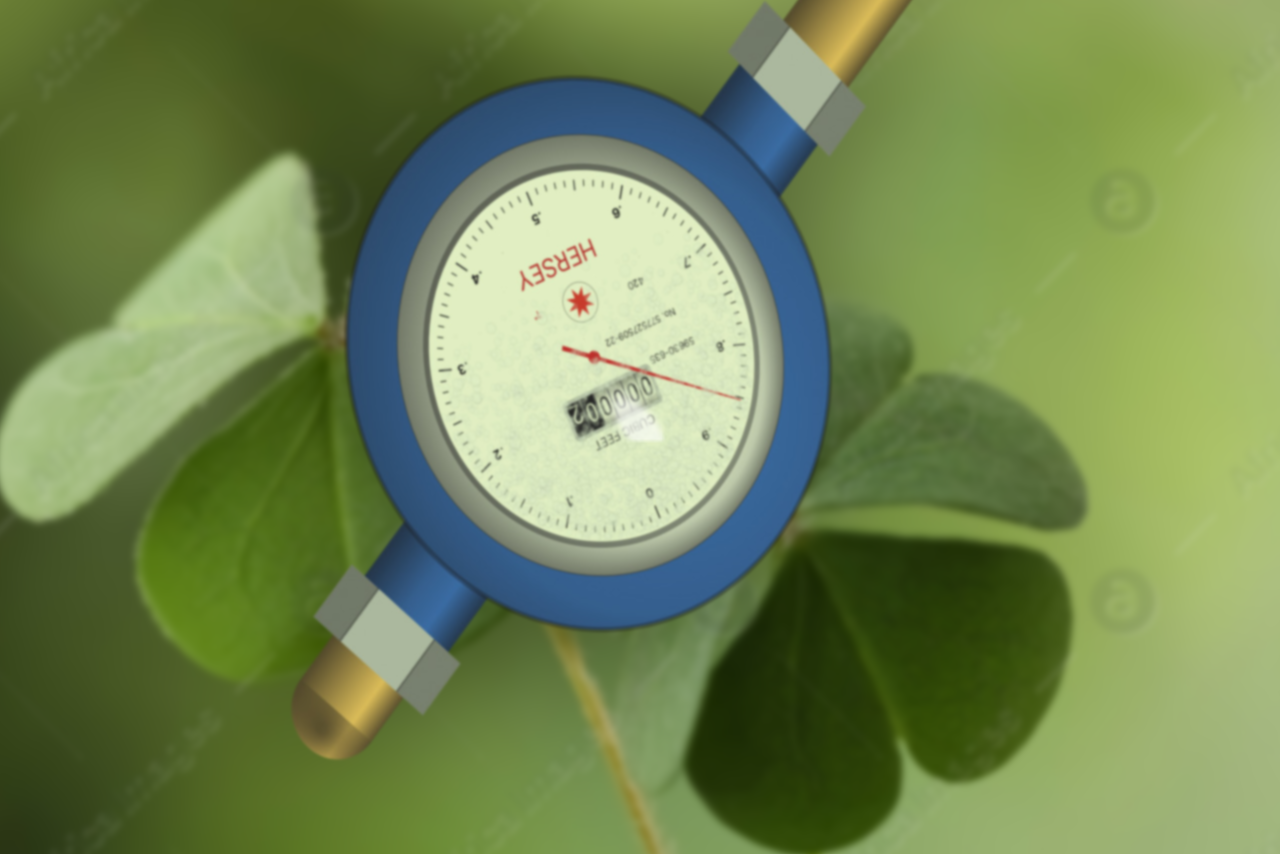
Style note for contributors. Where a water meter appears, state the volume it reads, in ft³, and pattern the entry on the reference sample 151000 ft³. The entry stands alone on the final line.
1.85 ft³
